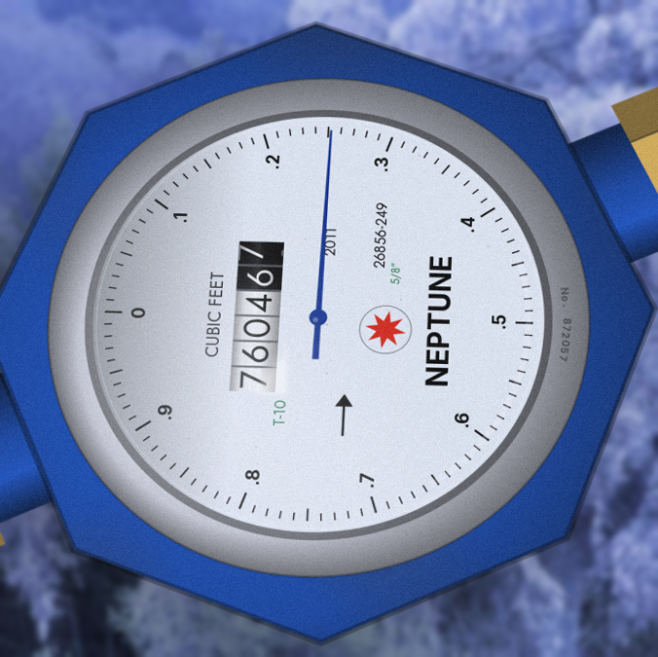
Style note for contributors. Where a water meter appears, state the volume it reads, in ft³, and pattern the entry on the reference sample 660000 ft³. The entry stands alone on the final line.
760467.25 ft³
